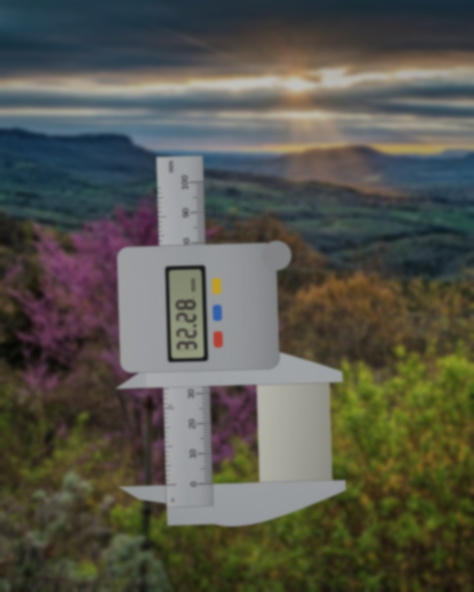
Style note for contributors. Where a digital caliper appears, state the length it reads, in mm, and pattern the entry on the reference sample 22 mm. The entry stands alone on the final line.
32.28 mm
